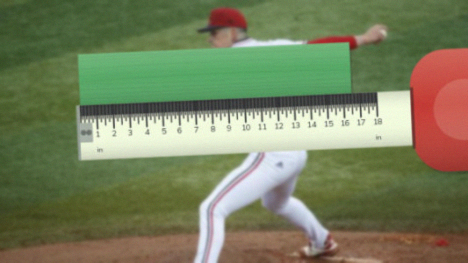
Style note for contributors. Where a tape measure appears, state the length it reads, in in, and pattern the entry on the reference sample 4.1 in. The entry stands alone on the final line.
16.5 in
